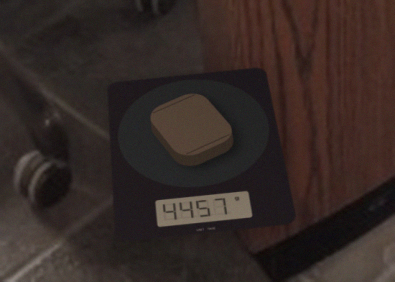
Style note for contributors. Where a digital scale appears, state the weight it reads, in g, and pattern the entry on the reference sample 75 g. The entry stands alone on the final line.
4457 g
